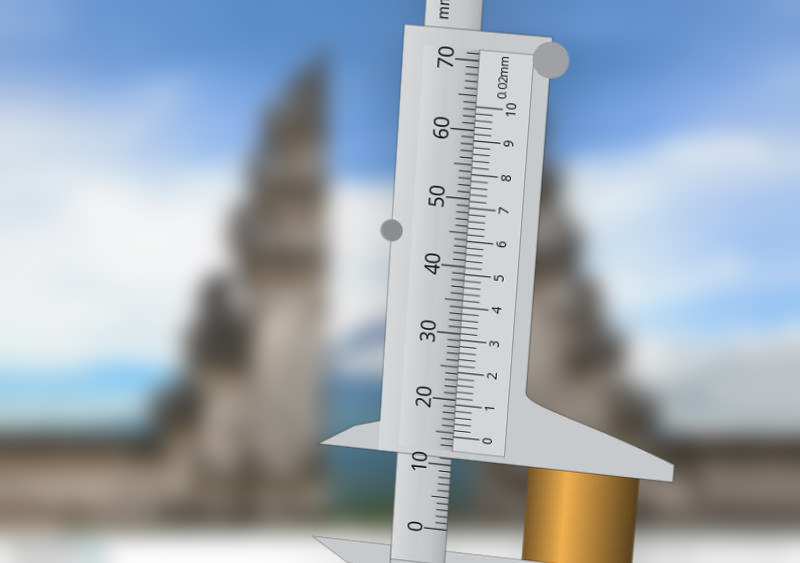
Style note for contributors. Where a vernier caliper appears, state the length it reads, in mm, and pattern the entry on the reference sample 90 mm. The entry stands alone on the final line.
14.4 mm
